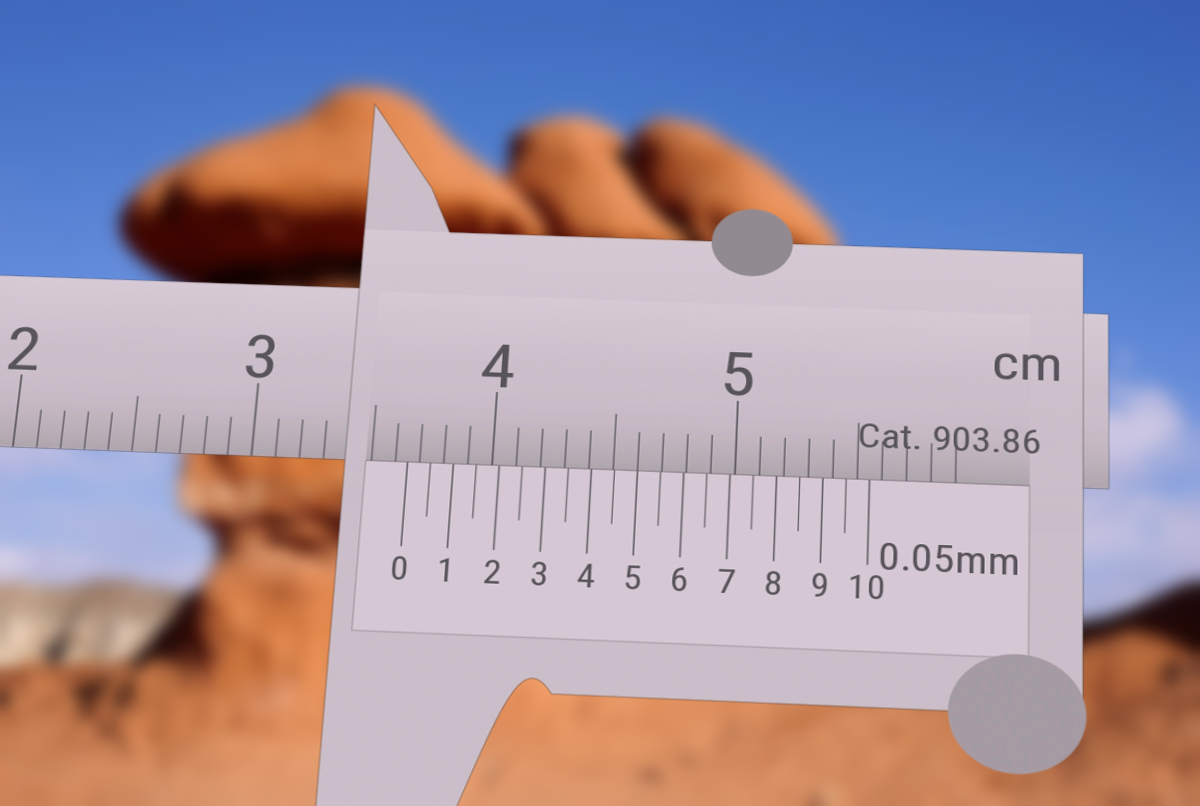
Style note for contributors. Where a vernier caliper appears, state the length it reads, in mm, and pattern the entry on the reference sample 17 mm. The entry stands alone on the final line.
36.50 mm
